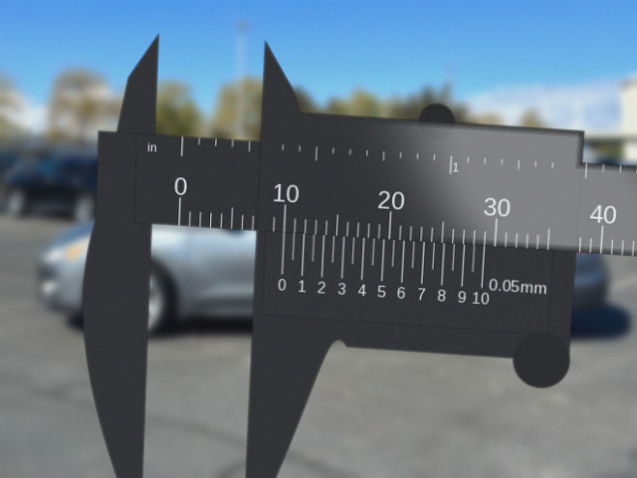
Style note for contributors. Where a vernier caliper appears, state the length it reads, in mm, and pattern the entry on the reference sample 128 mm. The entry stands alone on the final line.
10.0 mm
